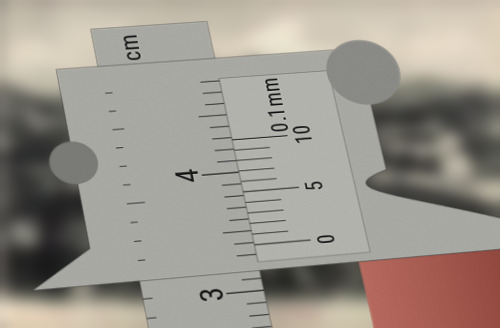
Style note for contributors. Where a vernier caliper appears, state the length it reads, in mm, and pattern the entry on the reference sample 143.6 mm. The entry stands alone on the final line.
33.8 mm
